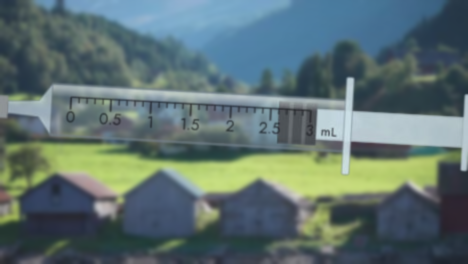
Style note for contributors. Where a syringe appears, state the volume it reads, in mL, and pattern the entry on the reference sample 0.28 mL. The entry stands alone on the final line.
2.6 mL
